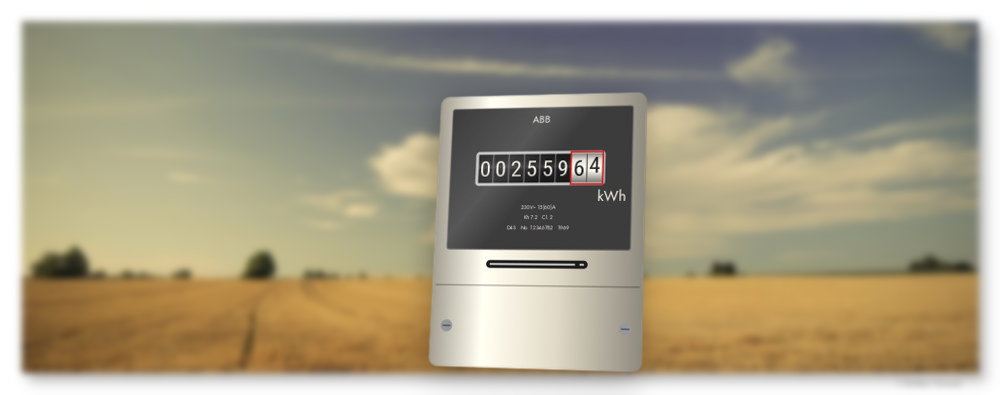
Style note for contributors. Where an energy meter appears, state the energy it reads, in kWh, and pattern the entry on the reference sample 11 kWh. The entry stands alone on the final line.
2559.64 kWh
